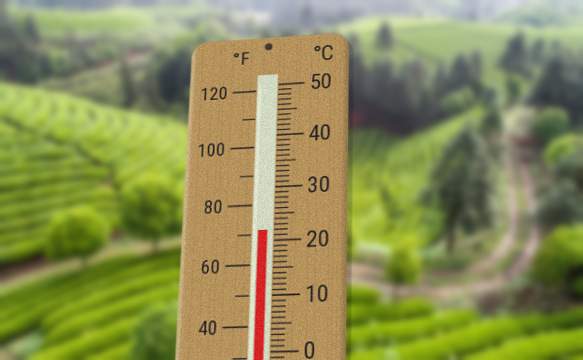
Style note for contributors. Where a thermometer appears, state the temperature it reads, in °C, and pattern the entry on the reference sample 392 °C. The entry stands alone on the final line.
22 °C
